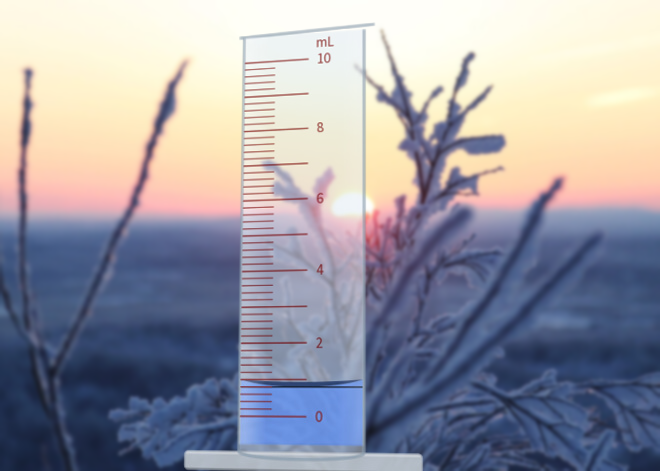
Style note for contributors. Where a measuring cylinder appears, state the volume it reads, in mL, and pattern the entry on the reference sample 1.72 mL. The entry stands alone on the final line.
0.8 mL
